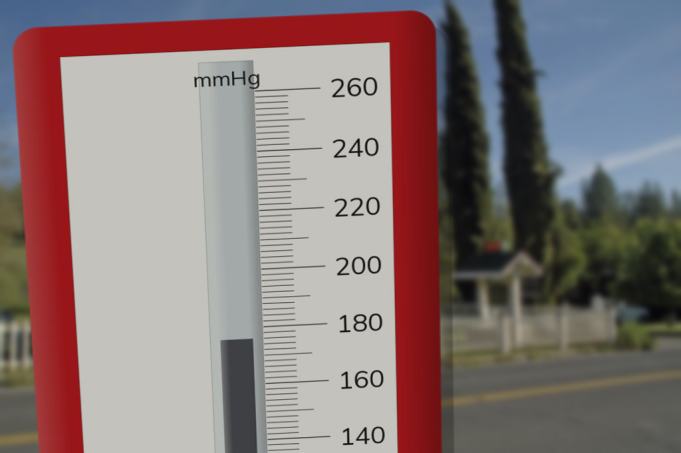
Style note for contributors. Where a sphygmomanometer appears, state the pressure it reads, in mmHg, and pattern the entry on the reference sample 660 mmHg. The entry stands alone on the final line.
176 mmHg
